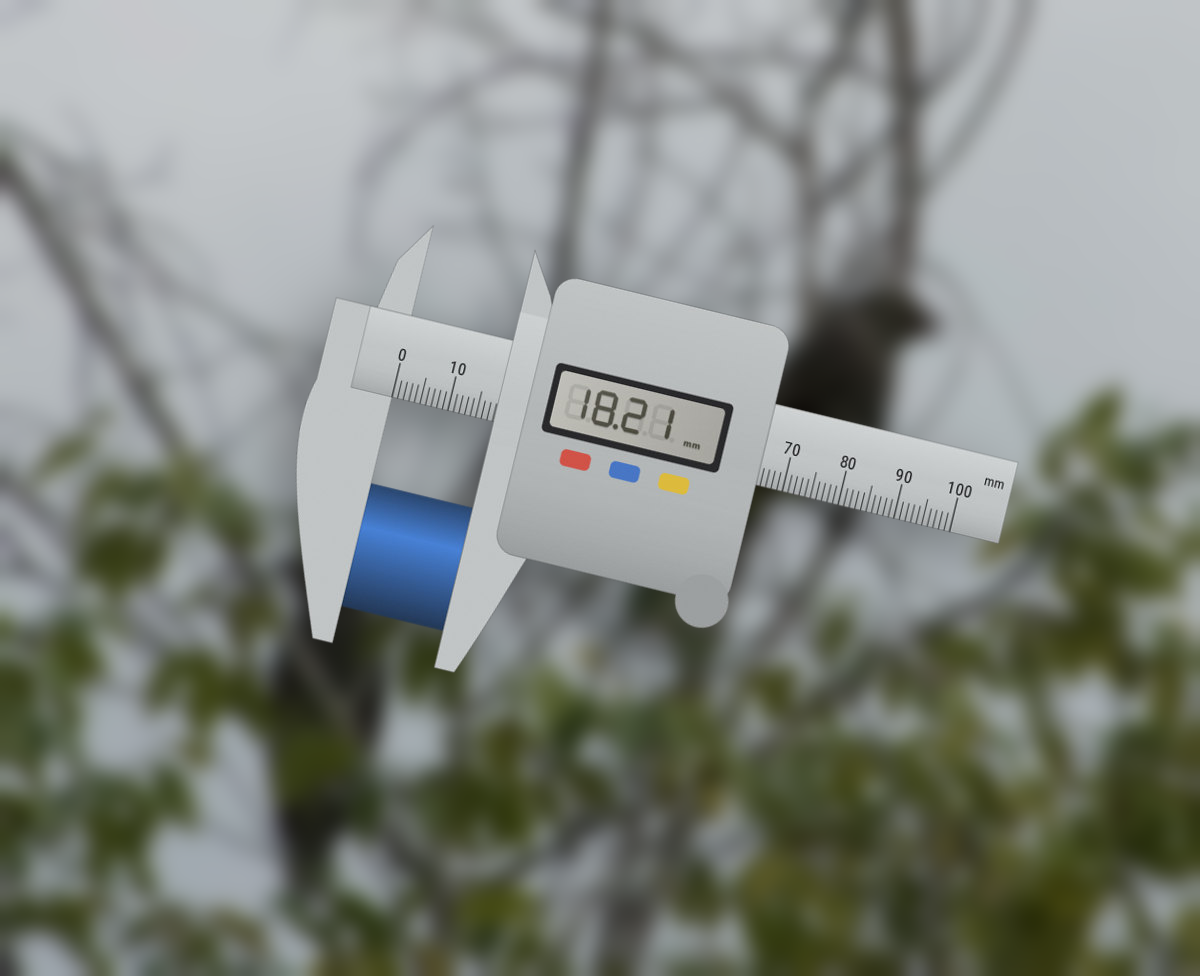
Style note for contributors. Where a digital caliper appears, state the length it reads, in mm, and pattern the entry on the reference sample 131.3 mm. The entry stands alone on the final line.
18.21 mm
